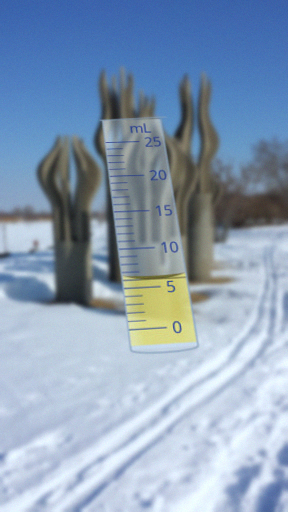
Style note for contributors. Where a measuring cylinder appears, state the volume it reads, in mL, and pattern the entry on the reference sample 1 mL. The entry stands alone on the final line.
6 mL
